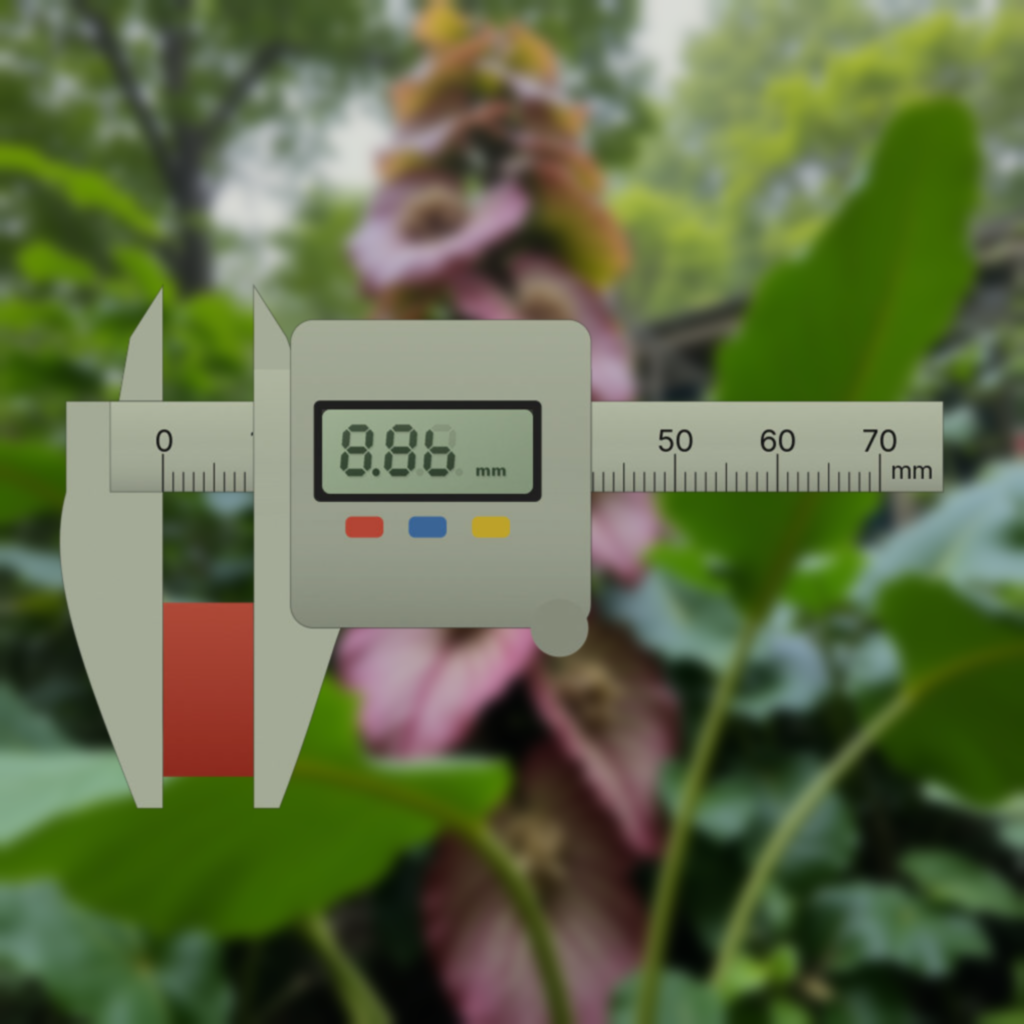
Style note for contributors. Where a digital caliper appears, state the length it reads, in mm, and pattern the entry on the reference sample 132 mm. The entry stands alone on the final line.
8.86 mm
